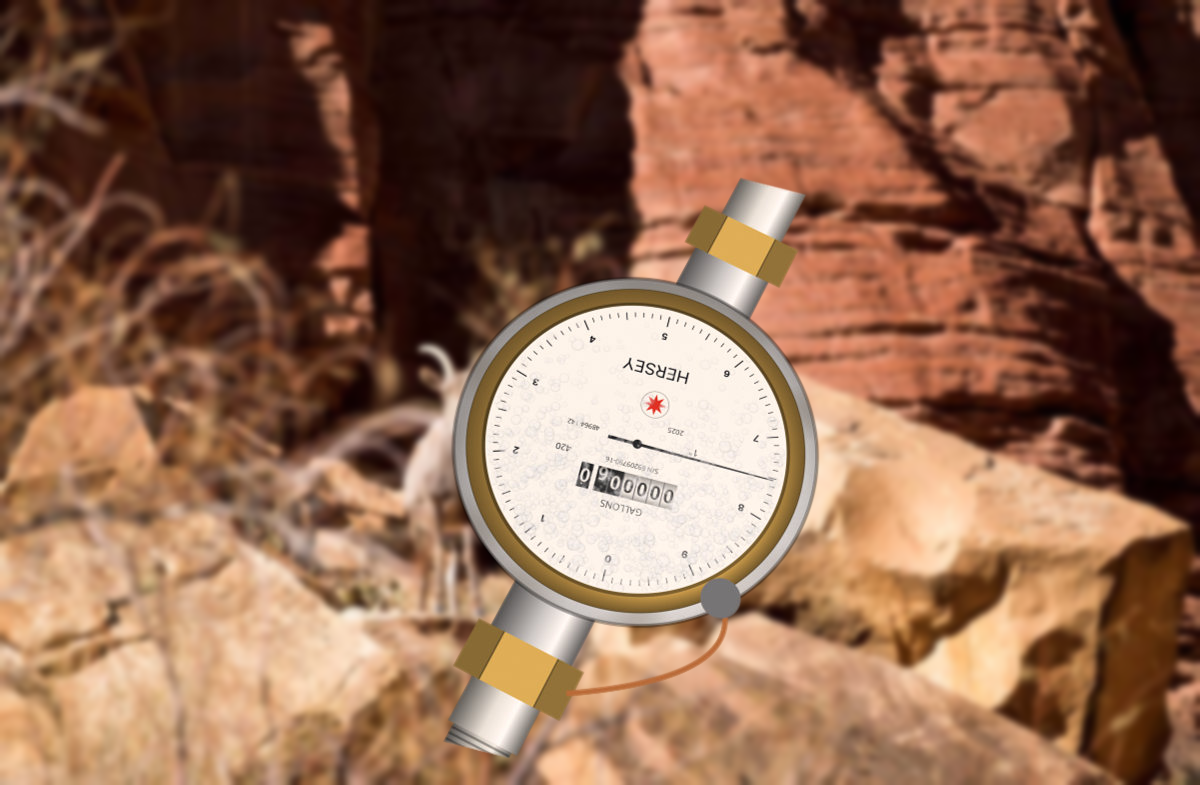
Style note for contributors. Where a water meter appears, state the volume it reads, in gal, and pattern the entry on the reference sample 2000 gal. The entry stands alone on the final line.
57.5 gal
